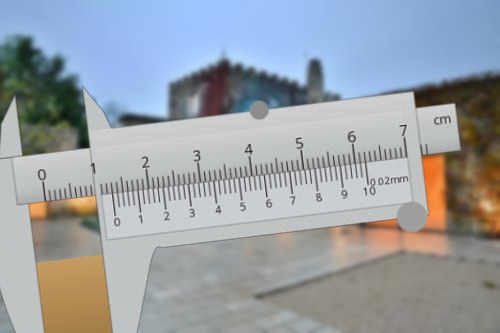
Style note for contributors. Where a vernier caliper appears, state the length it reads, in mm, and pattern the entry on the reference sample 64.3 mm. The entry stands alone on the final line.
13.0 mm
